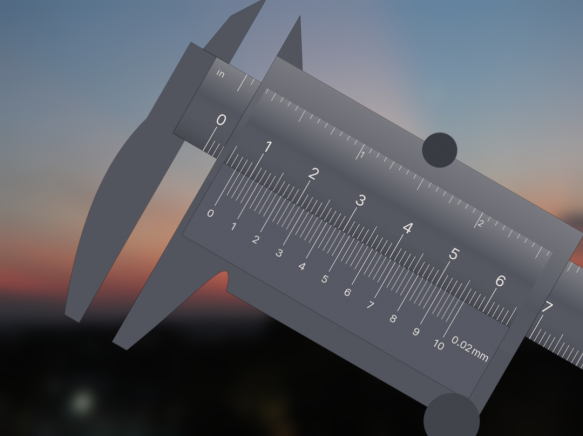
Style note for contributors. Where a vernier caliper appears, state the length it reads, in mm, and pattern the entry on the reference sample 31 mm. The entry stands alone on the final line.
7.0 mm
